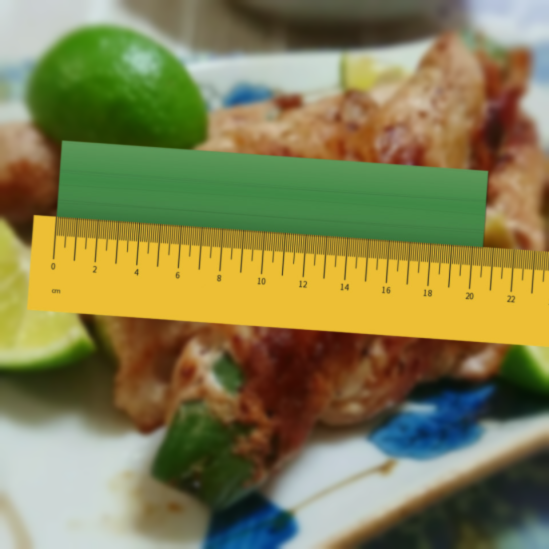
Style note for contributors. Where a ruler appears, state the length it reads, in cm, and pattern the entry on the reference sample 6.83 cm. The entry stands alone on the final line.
20.5 cm
